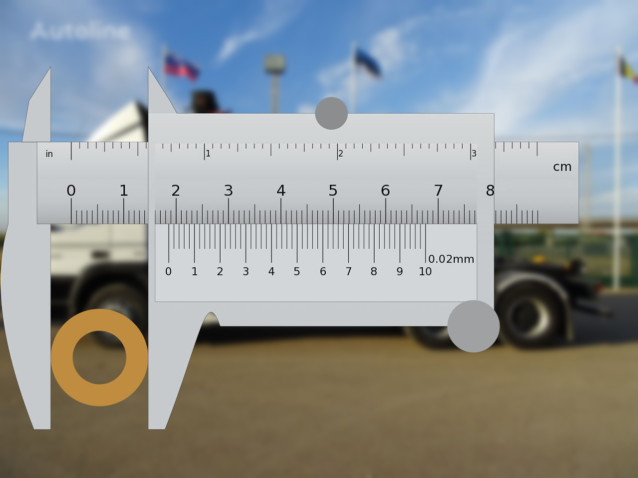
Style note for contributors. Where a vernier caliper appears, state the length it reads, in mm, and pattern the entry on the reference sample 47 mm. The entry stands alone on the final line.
18.6 mm
